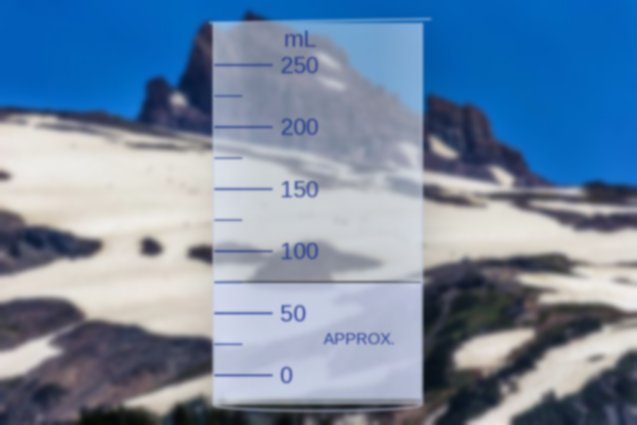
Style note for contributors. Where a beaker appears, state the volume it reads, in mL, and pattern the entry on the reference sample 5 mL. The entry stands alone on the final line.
75 mL
